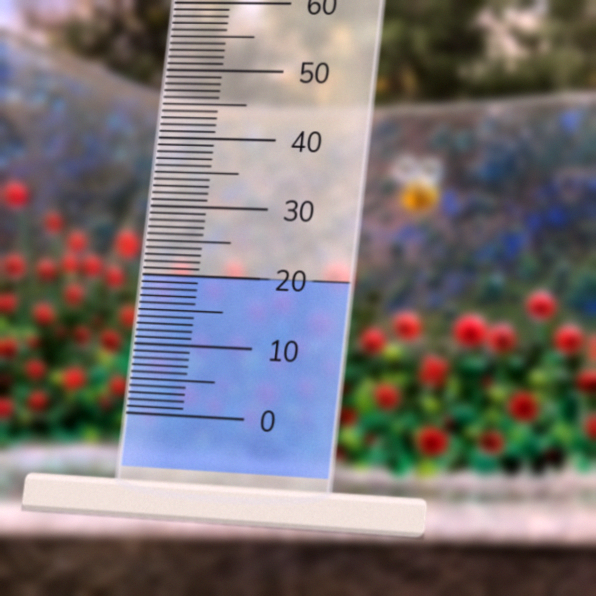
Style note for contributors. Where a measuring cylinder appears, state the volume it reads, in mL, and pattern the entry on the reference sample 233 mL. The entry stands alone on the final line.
20 mL
